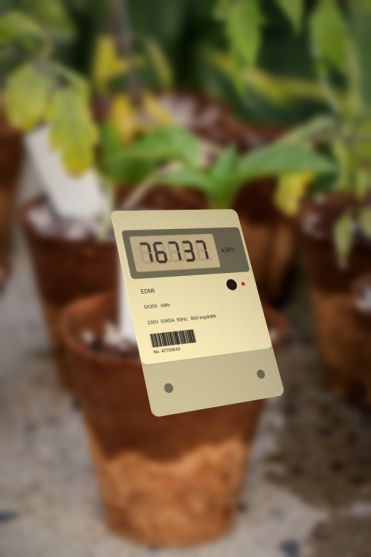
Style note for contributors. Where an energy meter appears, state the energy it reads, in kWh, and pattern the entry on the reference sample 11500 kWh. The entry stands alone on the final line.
76737 kWh
